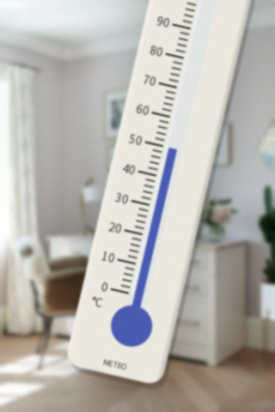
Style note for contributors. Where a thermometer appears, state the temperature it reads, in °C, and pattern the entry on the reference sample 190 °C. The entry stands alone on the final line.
50 °C
